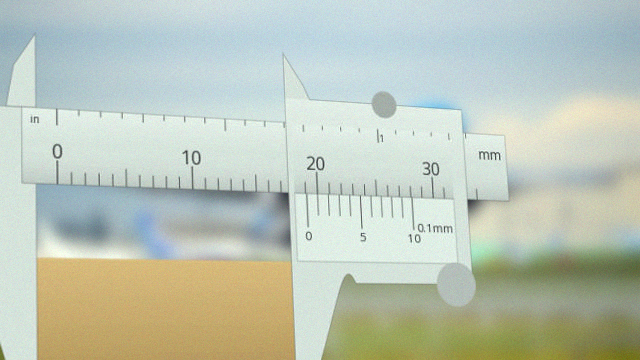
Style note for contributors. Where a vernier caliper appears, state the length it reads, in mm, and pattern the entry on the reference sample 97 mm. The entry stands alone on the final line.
19.1 mm
